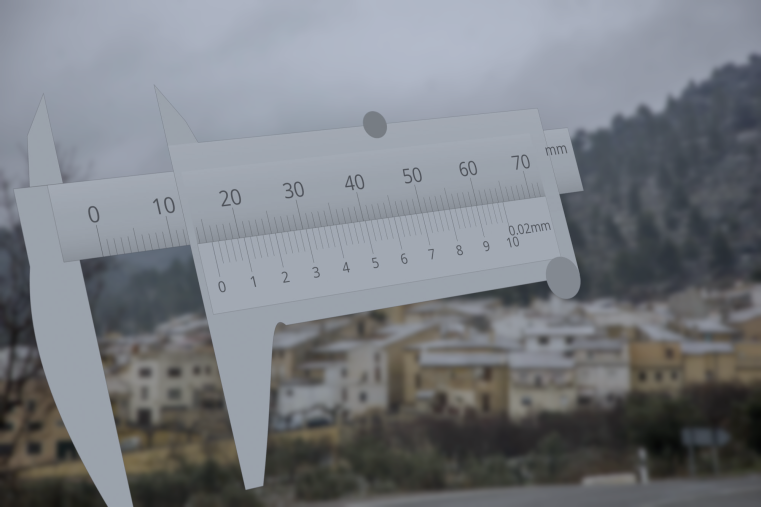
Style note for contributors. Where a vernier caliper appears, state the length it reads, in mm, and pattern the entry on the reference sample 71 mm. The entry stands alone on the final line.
15.8 mm
